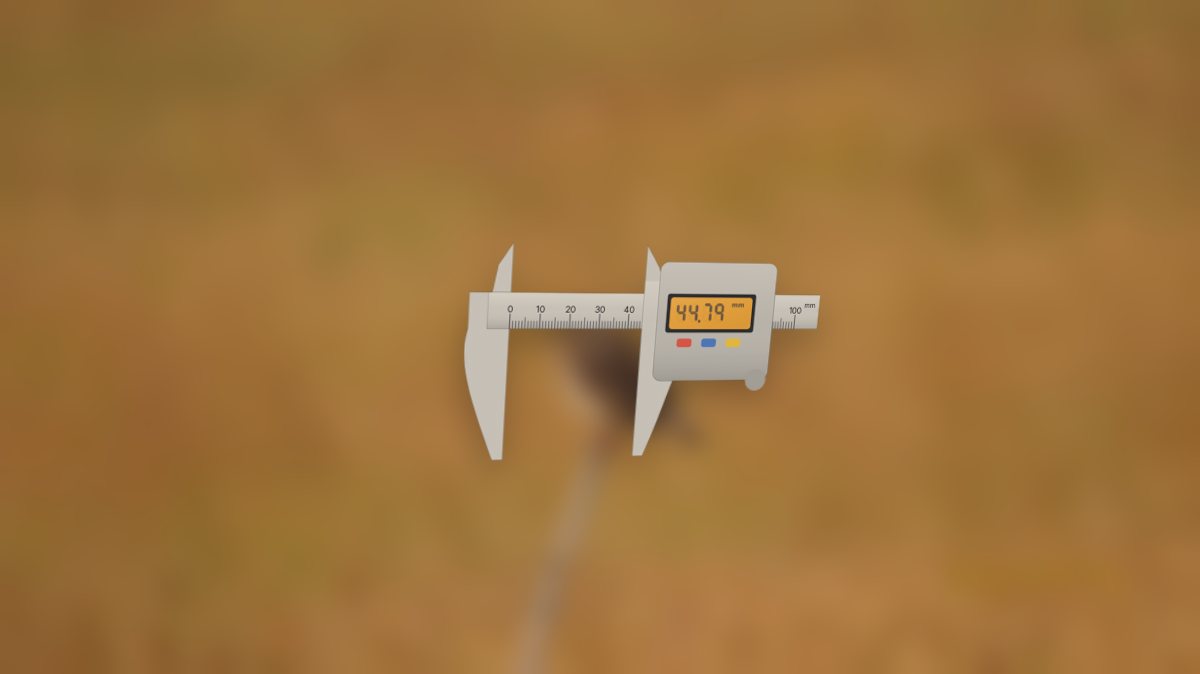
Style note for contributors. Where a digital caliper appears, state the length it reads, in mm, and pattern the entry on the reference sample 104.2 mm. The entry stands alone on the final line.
44.79 mm
